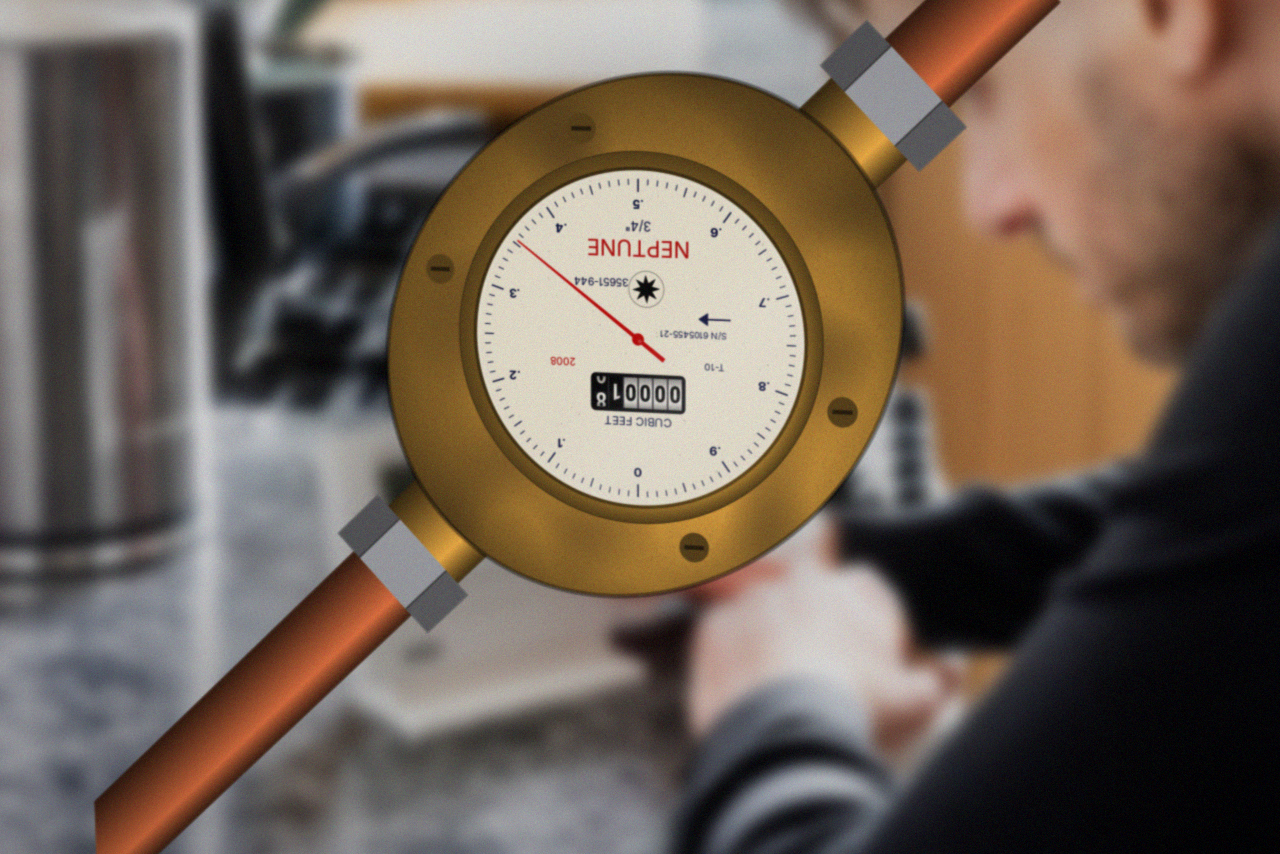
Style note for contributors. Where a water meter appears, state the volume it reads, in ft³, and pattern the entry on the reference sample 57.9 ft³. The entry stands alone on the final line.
18.35 ft³
